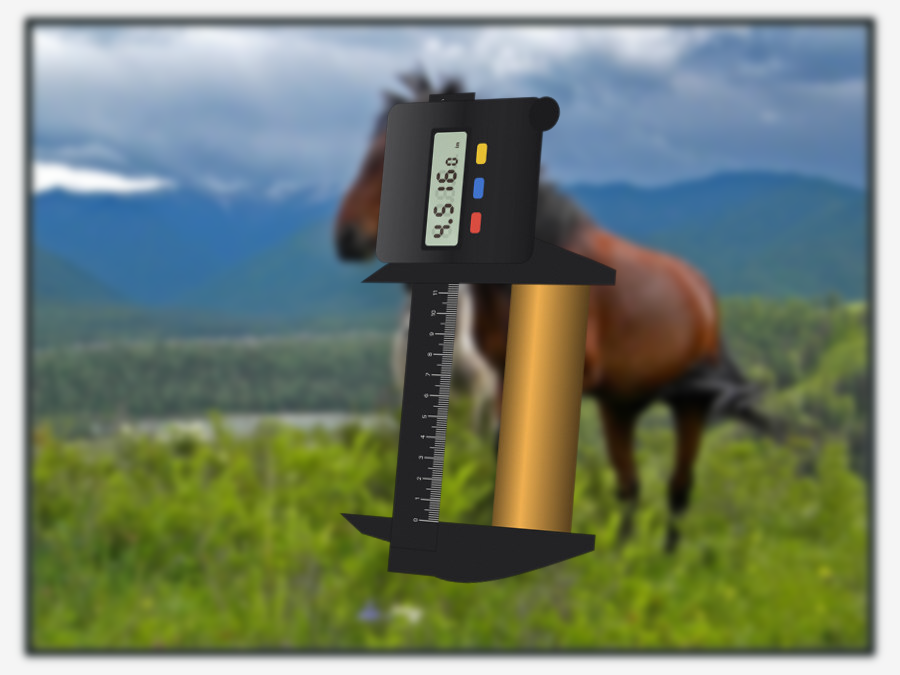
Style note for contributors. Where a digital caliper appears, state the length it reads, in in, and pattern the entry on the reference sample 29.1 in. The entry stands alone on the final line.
4.5160 in
